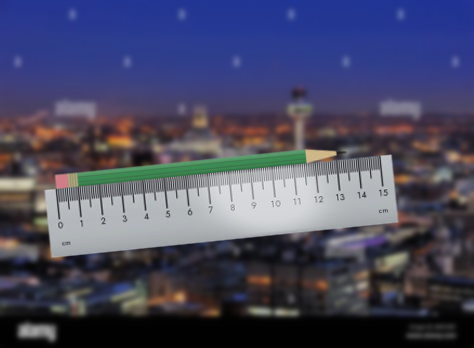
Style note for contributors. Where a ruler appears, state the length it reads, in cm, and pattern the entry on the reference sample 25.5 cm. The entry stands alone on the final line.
13.5 cm
